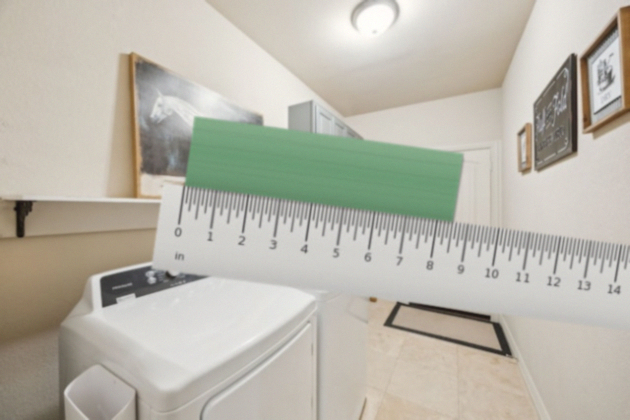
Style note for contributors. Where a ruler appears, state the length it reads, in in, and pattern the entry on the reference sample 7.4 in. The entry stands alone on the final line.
8.5 in
